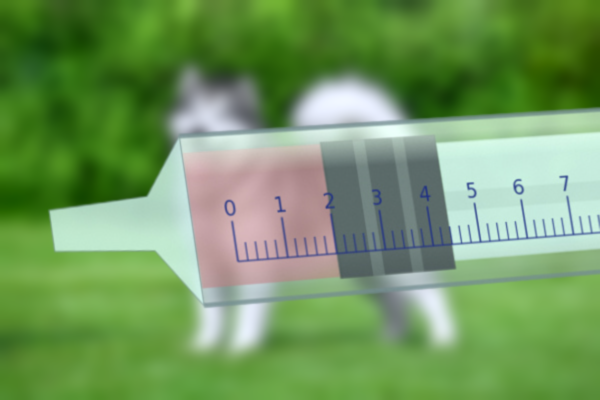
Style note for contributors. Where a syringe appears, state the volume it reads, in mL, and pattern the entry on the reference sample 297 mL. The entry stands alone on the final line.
2 mL
